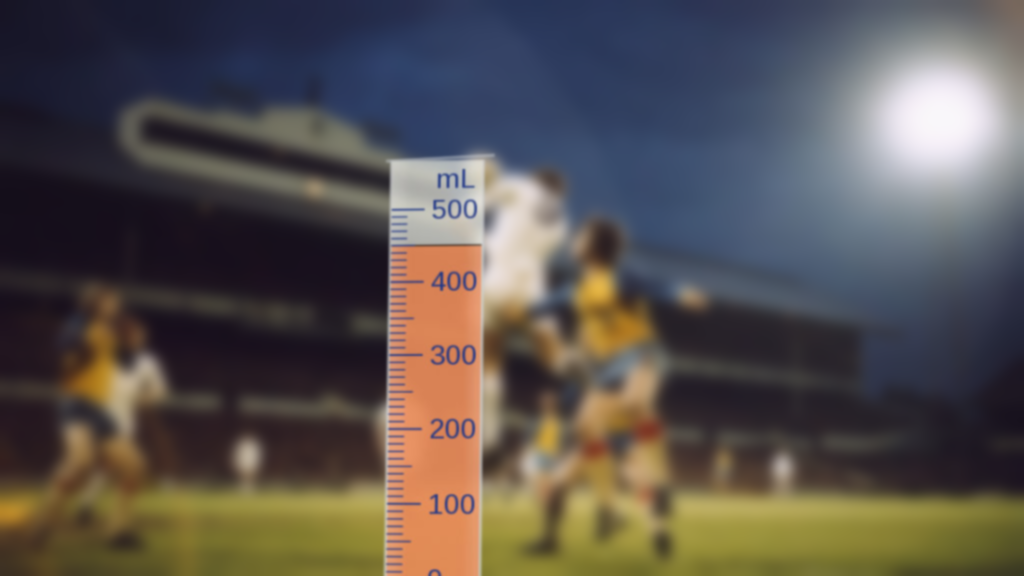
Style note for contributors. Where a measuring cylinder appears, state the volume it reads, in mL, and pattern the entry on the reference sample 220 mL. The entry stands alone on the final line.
450 mL
